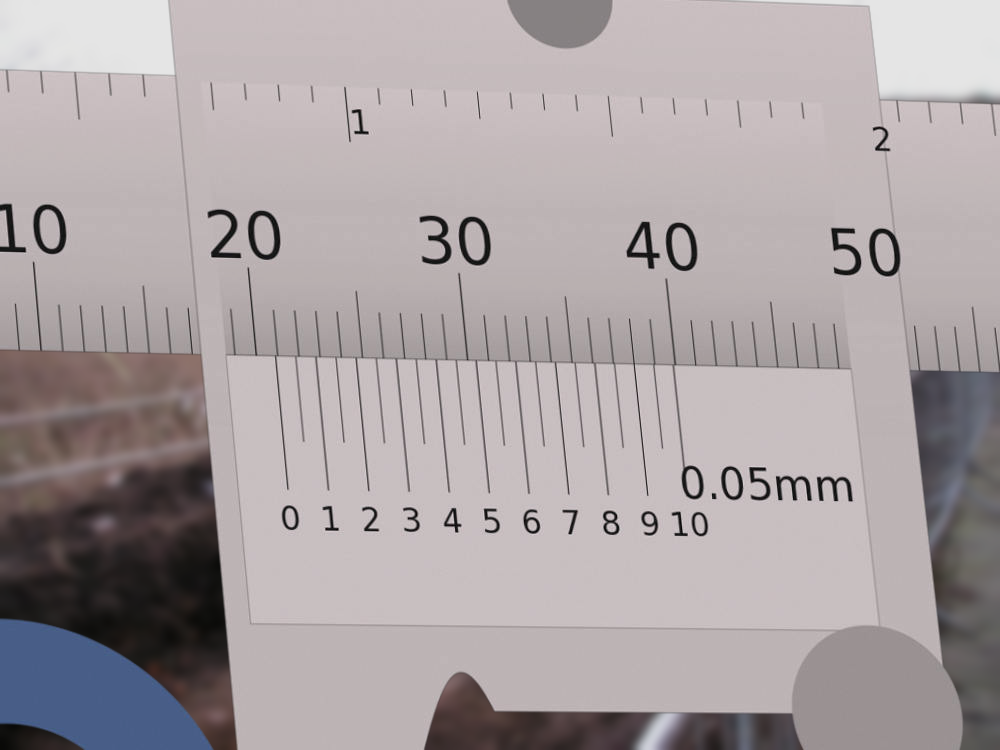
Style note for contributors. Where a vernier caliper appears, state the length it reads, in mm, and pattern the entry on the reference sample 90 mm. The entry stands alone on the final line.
20.9 mm
